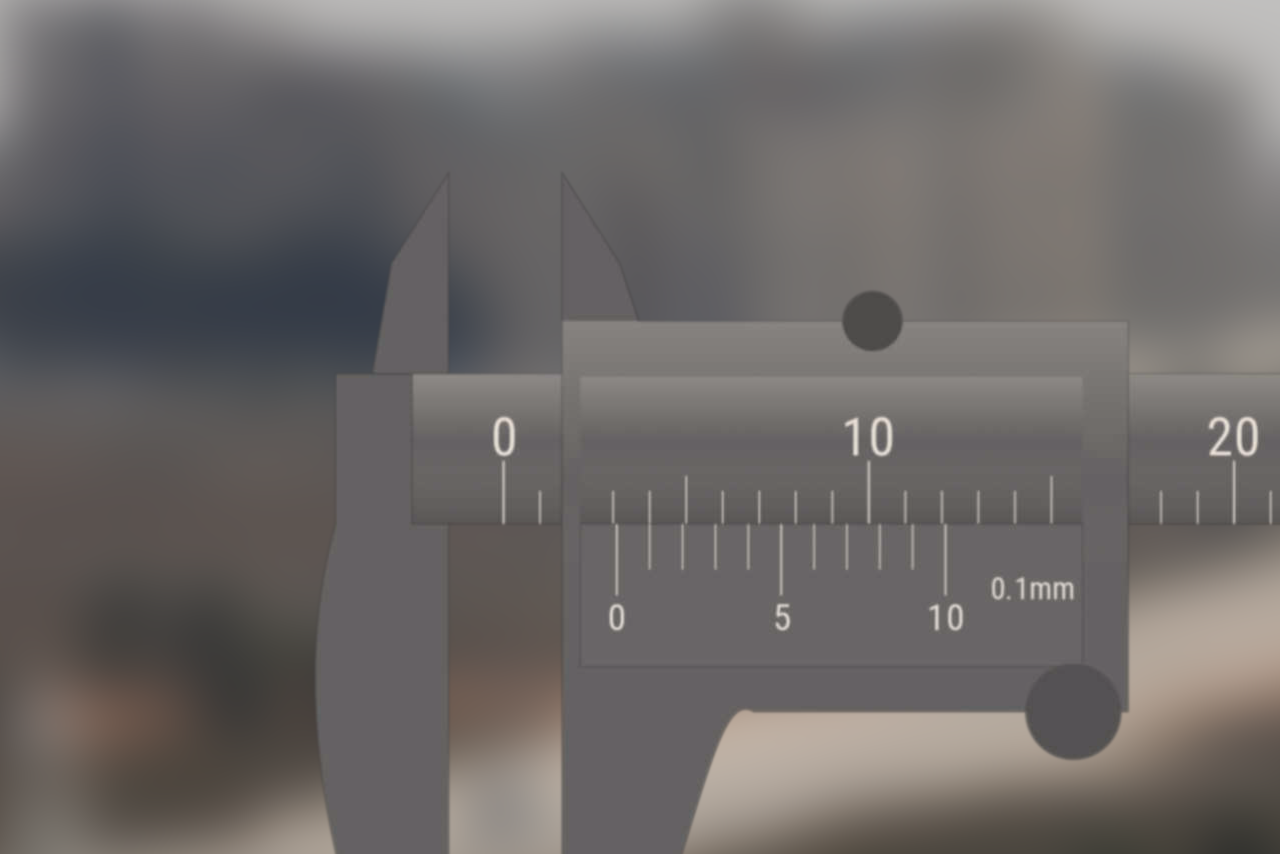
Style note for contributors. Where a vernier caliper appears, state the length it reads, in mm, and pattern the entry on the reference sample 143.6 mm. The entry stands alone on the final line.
3.1 mm
